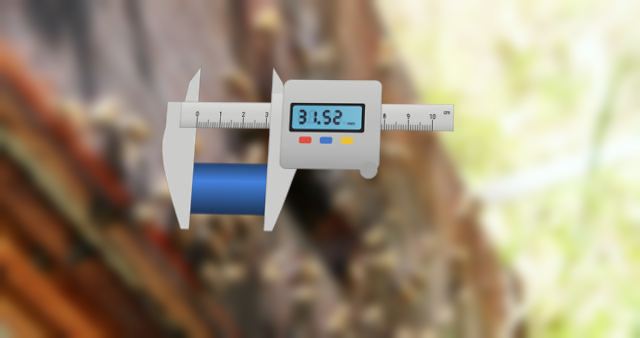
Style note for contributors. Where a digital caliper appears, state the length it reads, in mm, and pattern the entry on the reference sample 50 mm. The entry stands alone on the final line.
31.52 mm
